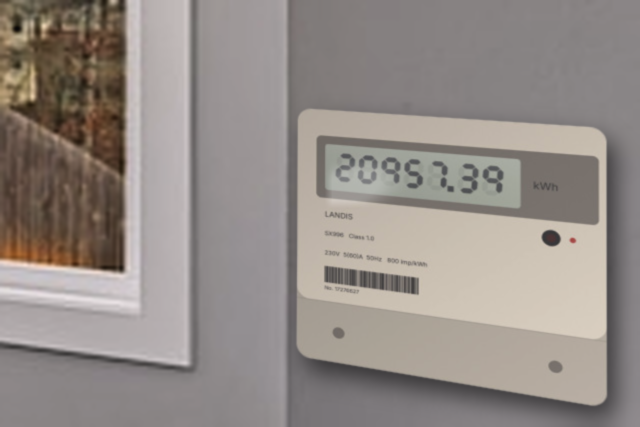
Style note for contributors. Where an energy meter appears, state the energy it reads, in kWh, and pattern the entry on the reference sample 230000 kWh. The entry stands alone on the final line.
20957.39 kWh
